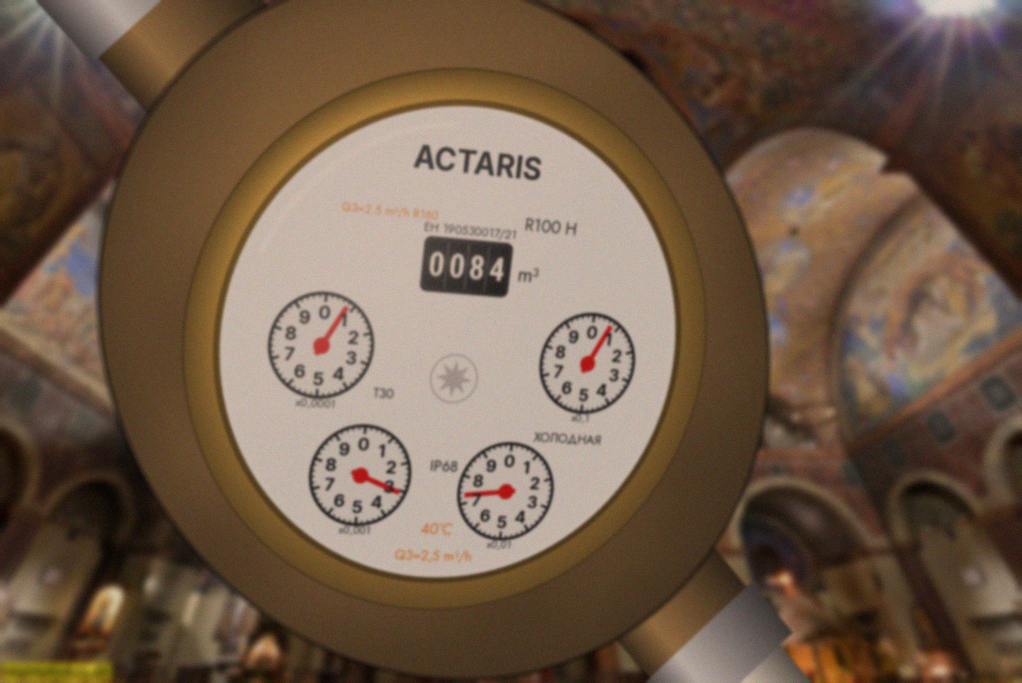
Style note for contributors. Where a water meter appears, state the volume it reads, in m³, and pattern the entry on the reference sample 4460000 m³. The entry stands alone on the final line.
84.0730 m³
